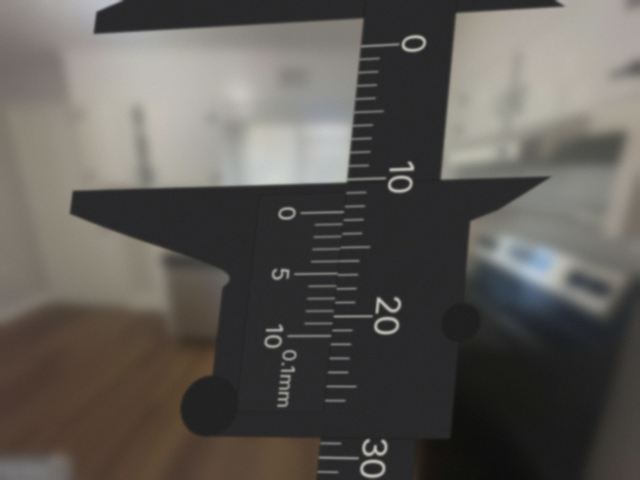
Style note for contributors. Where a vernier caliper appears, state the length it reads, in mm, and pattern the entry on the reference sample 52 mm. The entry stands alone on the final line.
12.4 mm
